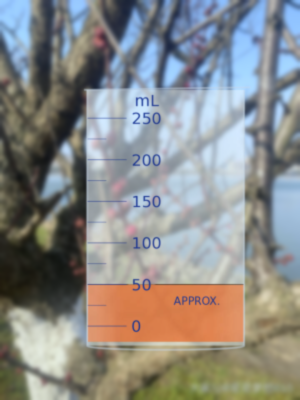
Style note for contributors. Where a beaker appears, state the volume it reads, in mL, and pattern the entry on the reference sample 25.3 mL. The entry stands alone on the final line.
50 mL
